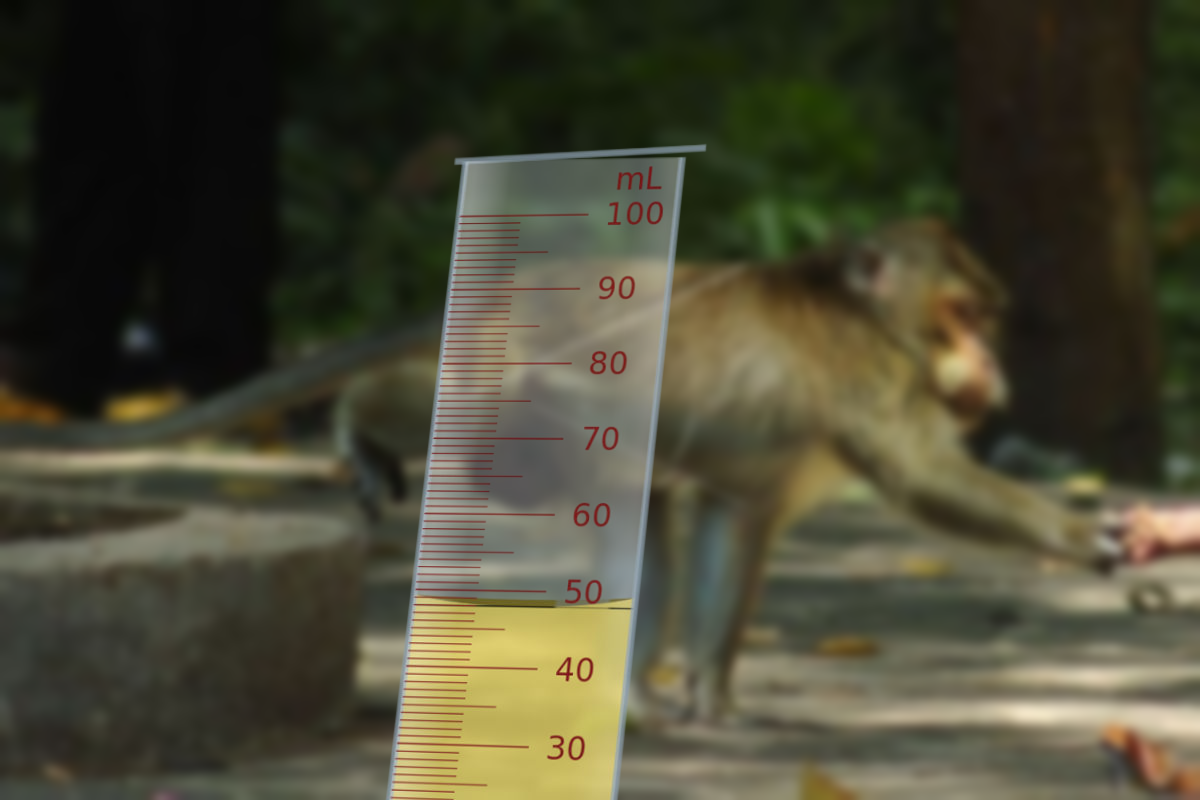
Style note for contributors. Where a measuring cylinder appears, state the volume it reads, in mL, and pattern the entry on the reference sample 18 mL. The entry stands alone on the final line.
48 mL
